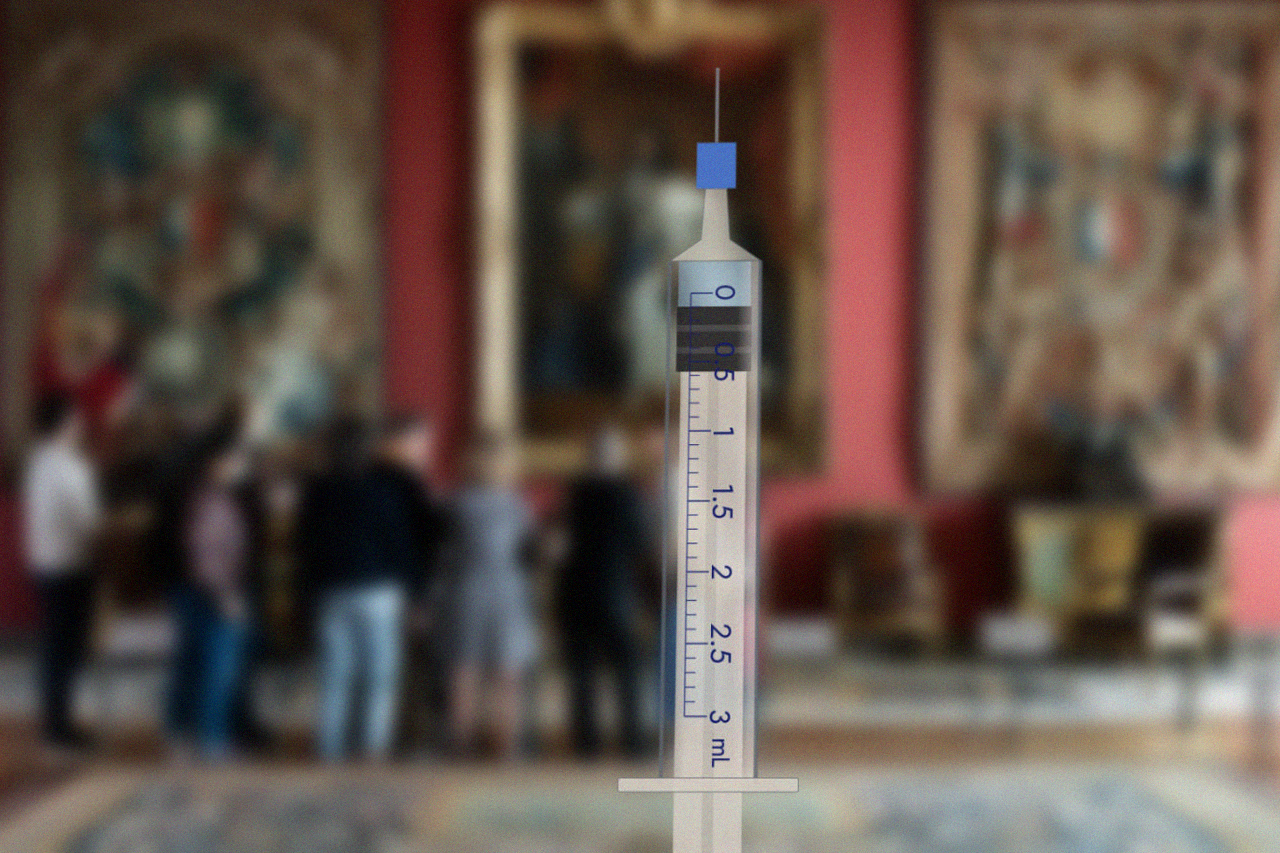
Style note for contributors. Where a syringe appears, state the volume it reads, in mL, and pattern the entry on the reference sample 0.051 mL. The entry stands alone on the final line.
0.1 mL
